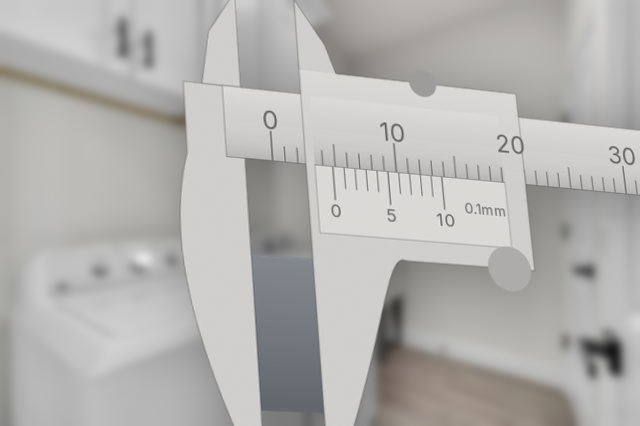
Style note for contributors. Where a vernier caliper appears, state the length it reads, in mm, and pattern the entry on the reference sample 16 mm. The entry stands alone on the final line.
4.8 mm
